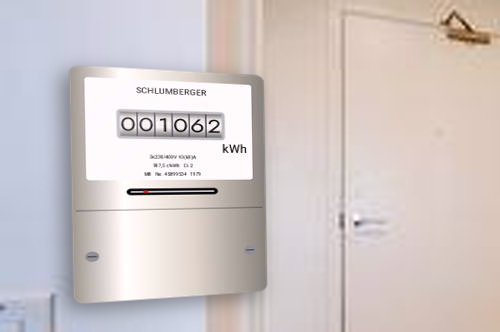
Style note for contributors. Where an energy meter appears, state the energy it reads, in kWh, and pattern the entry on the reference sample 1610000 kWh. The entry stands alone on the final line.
1062 kWh
